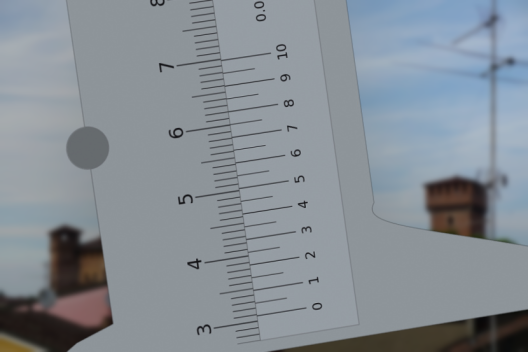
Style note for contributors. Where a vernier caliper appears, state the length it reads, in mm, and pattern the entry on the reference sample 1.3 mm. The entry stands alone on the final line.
30.8 mm
